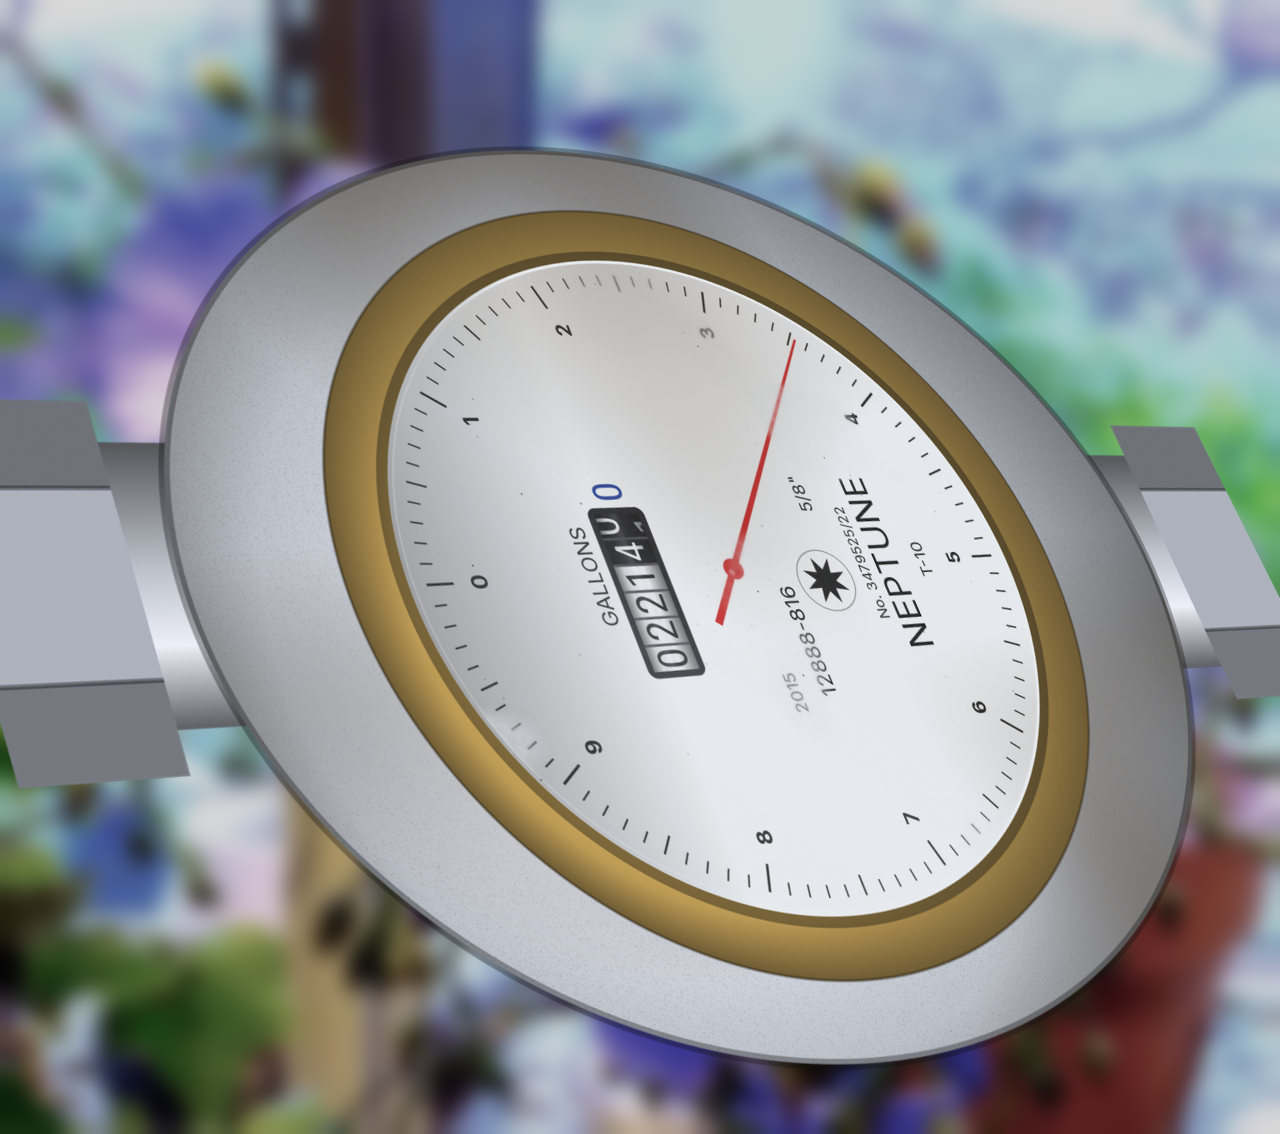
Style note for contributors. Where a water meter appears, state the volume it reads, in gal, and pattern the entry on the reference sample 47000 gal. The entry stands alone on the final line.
221403.5 gal
